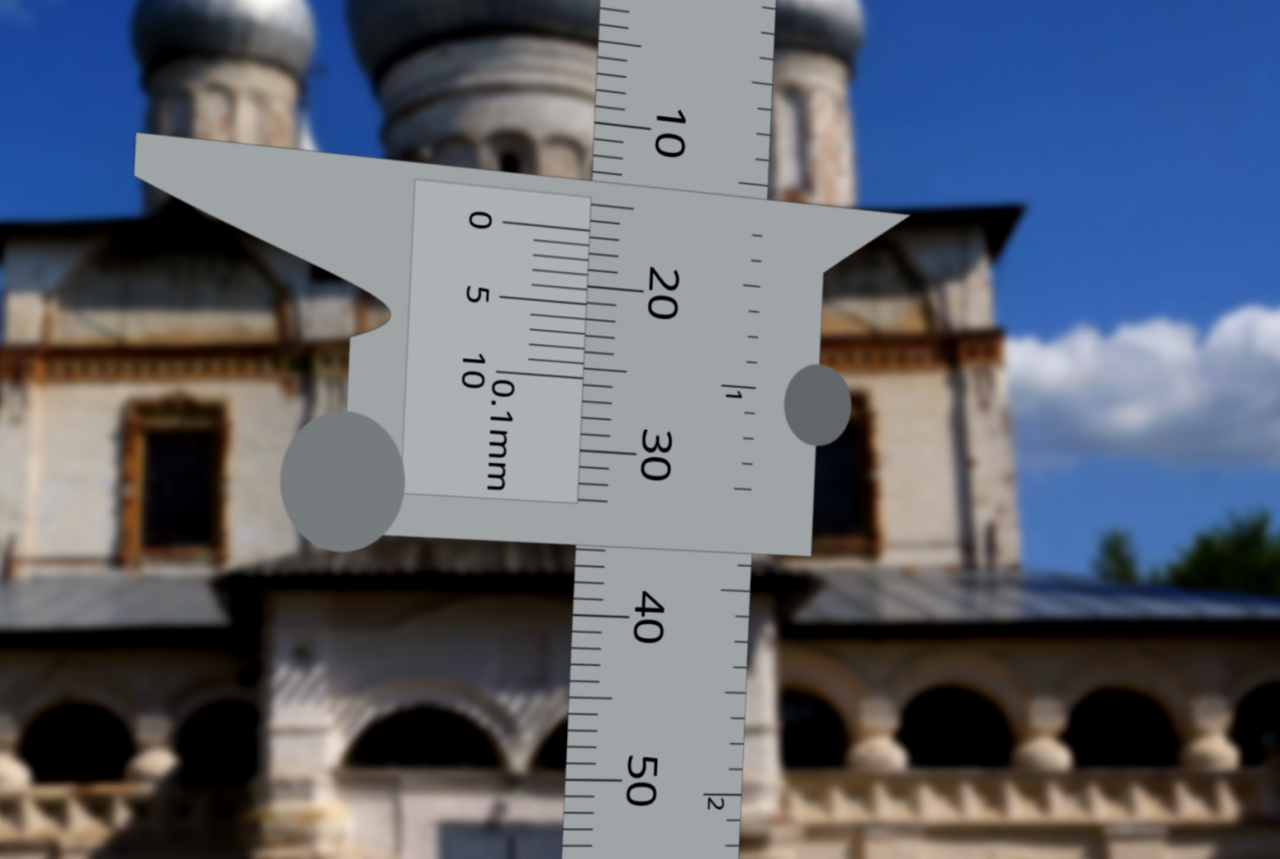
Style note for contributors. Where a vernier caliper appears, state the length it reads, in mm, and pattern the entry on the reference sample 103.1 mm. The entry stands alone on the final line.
16.6 mm
